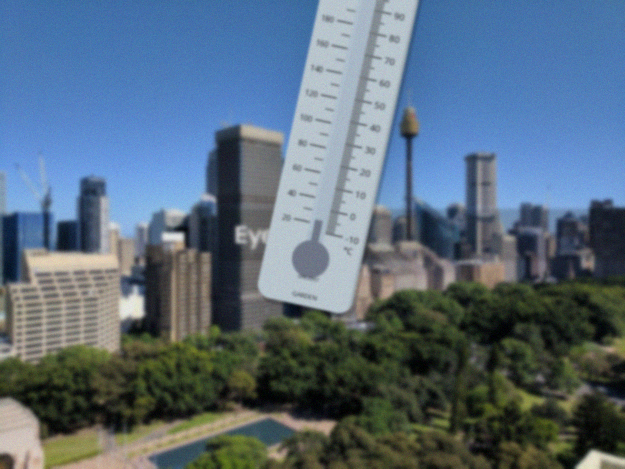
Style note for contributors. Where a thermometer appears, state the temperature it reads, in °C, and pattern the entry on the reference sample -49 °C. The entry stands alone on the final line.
-5 °C
